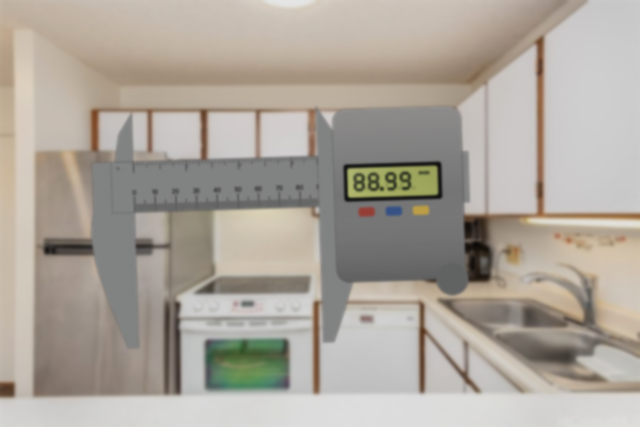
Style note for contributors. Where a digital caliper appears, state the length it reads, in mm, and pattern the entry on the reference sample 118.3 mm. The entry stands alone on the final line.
88.99 mm
